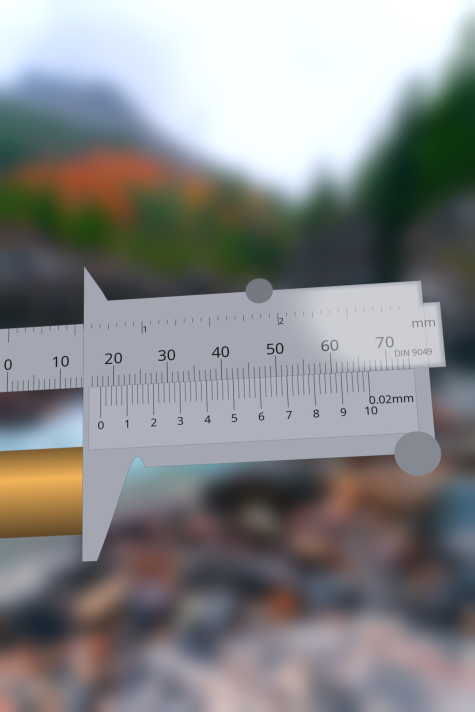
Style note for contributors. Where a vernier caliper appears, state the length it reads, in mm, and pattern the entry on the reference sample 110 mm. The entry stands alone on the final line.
17.6 mm
